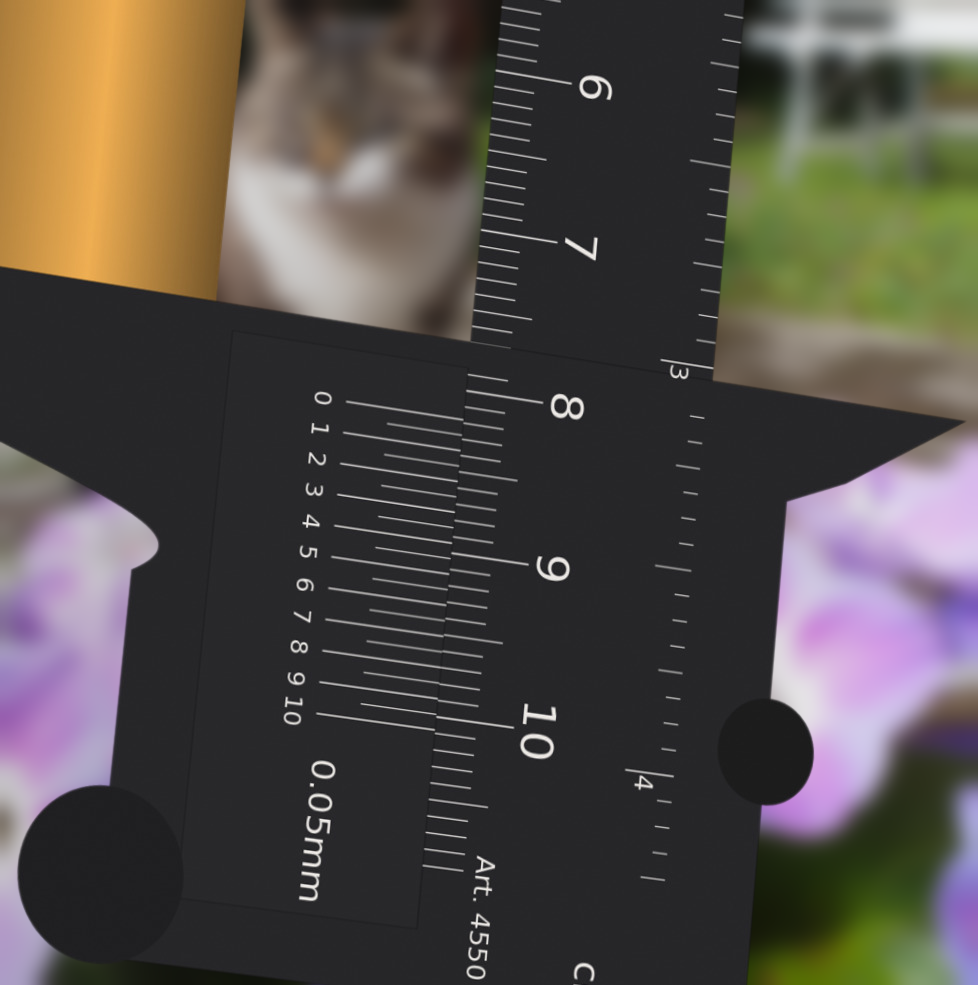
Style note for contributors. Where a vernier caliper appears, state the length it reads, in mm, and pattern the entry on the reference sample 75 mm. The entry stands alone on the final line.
81.8 mm
